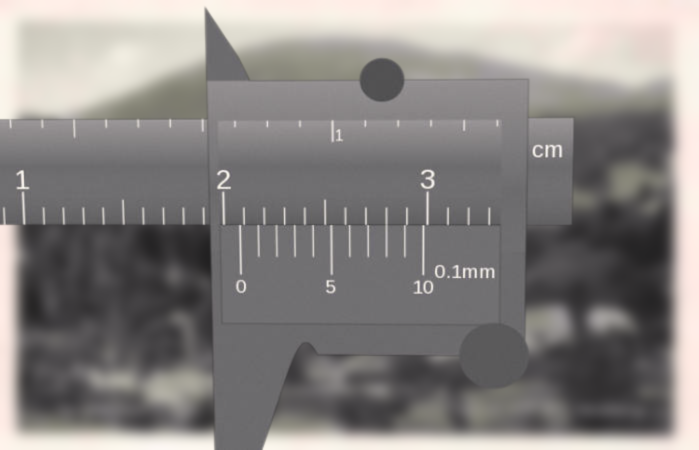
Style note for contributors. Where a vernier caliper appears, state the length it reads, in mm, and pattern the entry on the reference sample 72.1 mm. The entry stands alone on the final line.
20.8 mm
